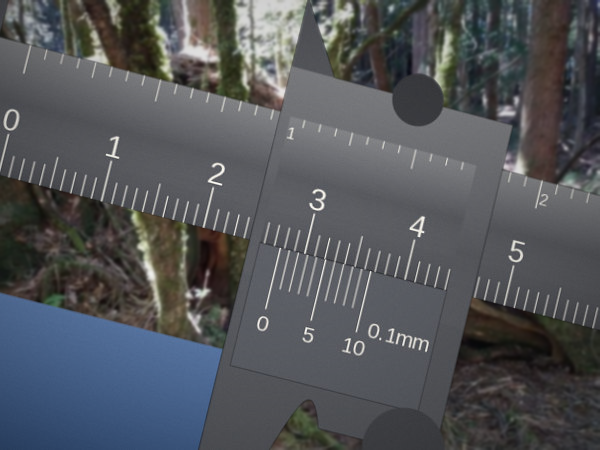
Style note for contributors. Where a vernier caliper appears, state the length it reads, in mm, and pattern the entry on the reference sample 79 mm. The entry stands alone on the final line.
27.6 mm
